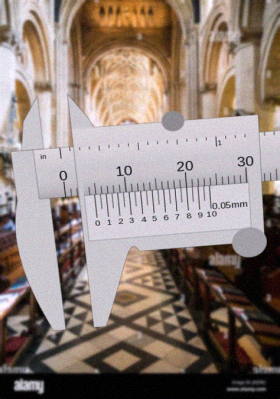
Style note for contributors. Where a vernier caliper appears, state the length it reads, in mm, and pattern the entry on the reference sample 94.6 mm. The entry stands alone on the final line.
4.8 mm
